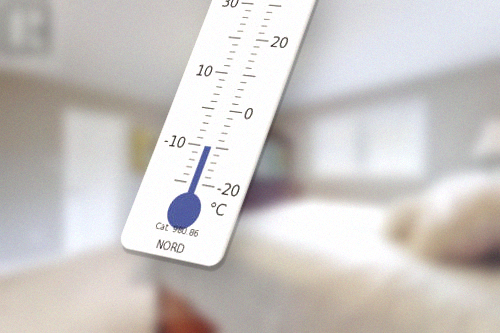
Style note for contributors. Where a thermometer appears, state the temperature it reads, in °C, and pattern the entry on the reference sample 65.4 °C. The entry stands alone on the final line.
-10 °C
